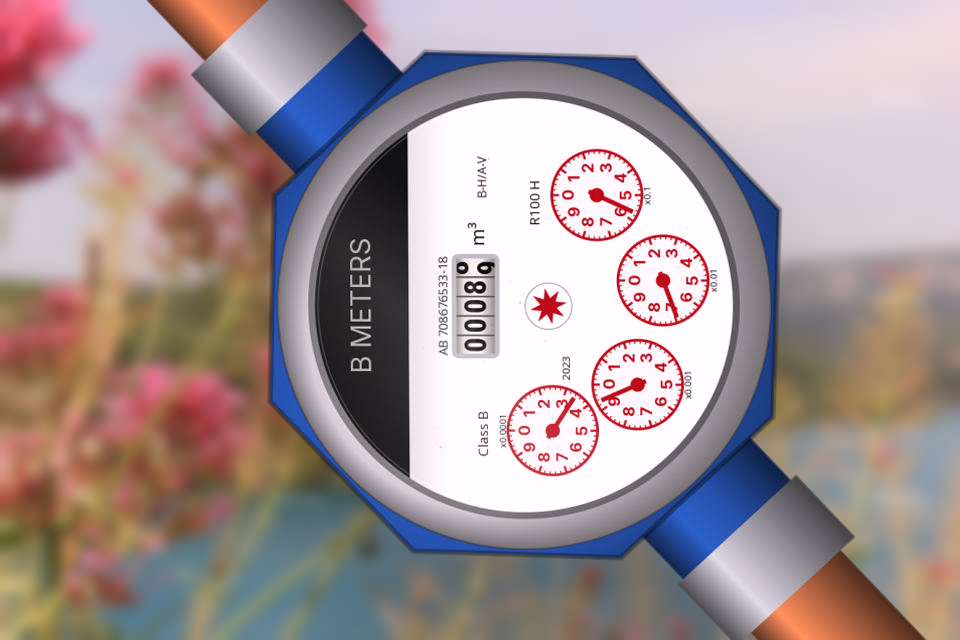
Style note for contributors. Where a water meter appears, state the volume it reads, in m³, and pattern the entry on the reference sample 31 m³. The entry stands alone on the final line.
88.5693 m³
